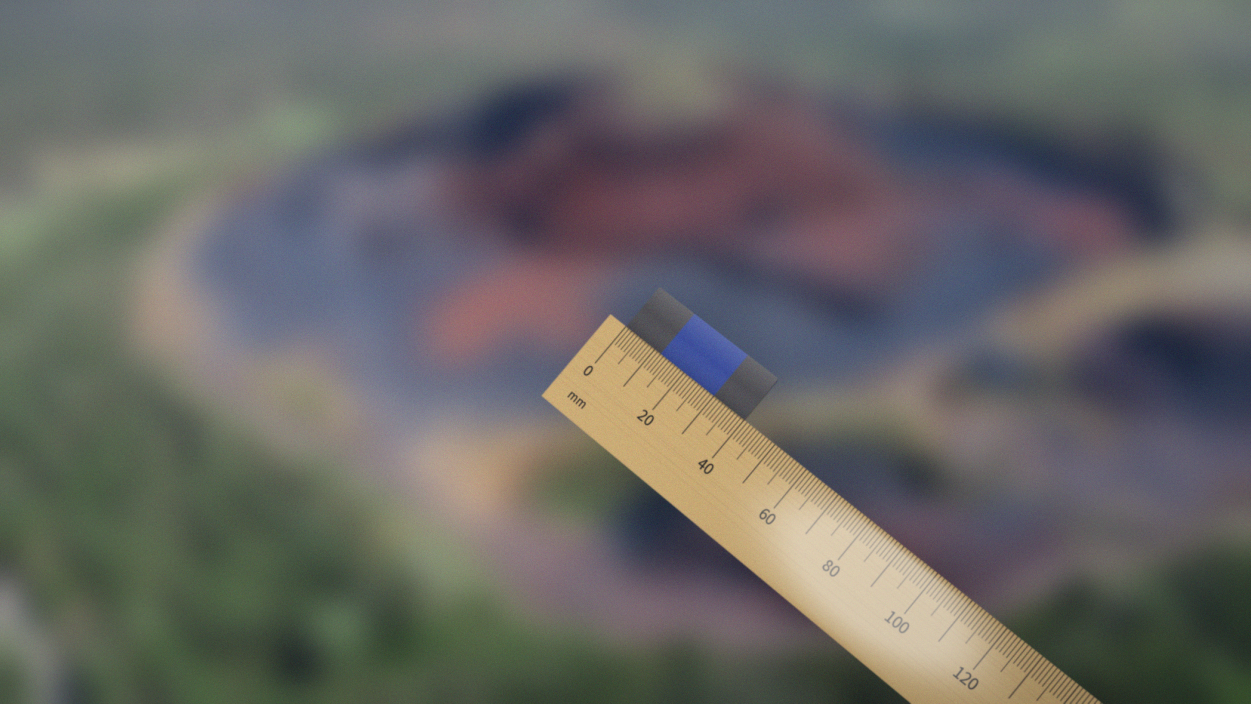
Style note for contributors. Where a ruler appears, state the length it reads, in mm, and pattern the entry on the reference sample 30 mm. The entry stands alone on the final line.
40 mm
